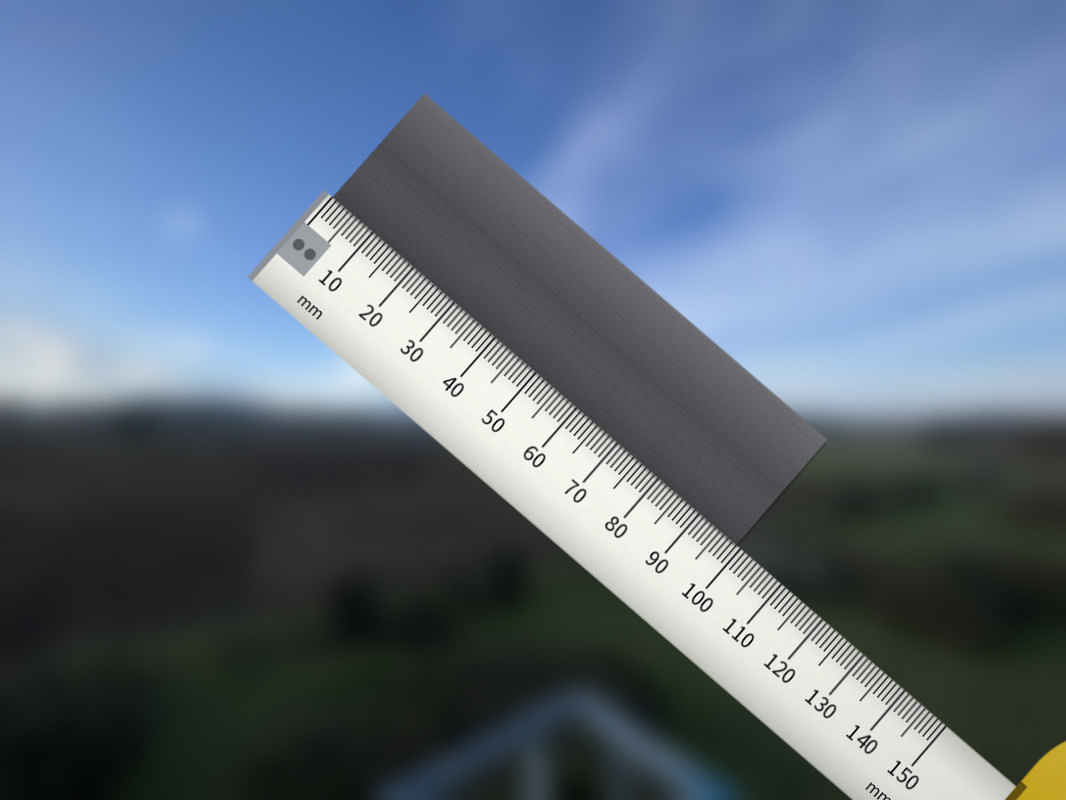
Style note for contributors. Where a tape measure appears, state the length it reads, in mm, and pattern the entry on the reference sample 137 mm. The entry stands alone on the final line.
99 mm
